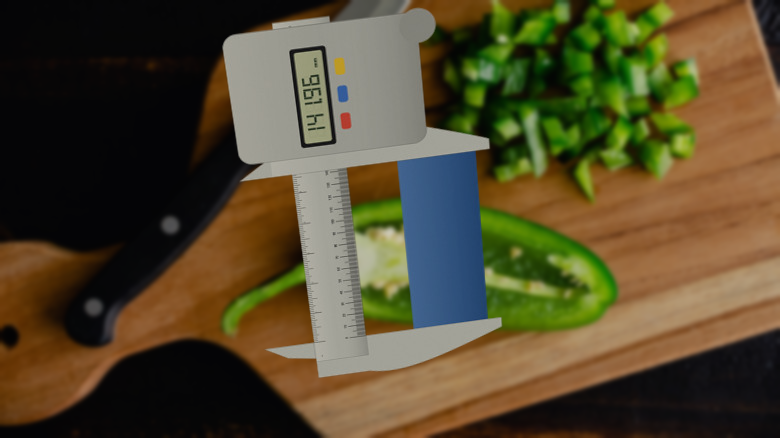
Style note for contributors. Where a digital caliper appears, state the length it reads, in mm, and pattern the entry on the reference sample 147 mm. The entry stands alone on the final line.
141.96 mm
